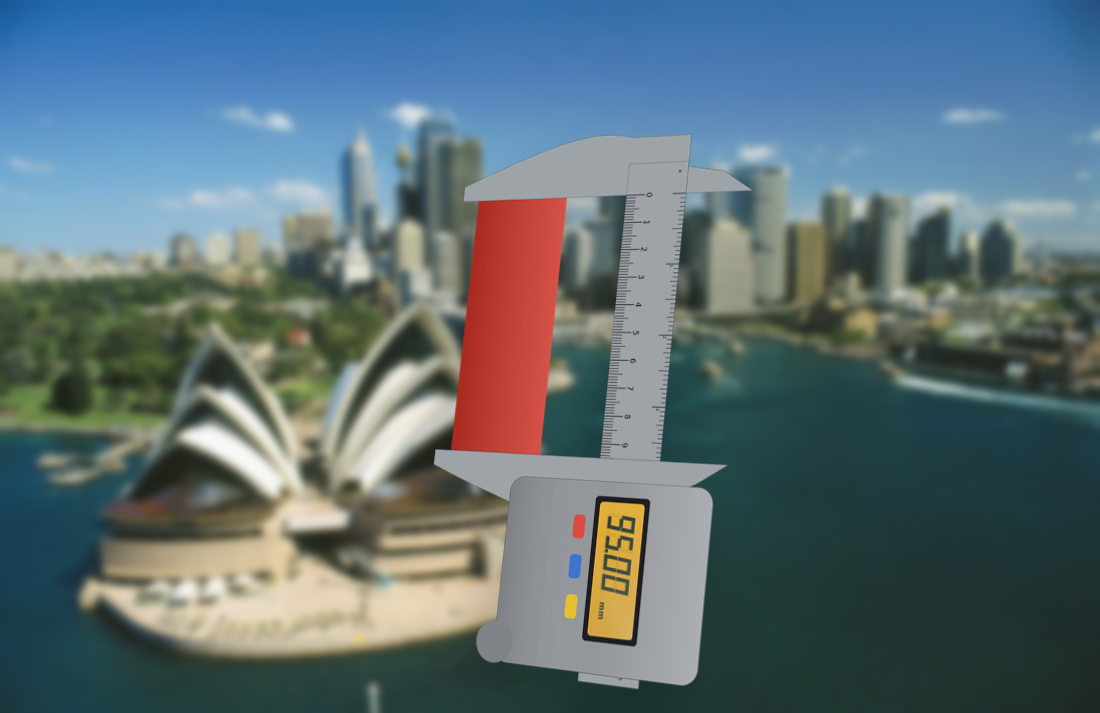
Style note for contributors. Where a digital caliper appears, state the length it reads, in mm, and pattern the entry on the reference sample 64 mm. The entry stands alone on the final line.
95.00 mm
